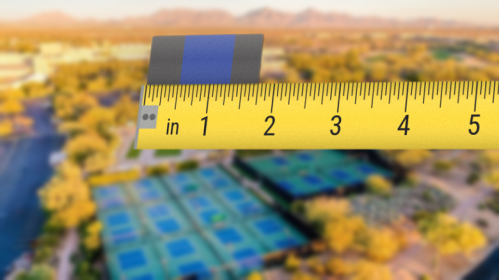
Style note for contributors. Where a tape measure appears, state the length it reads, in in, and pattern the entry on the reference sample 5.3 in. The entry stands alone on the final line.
1.75 in
